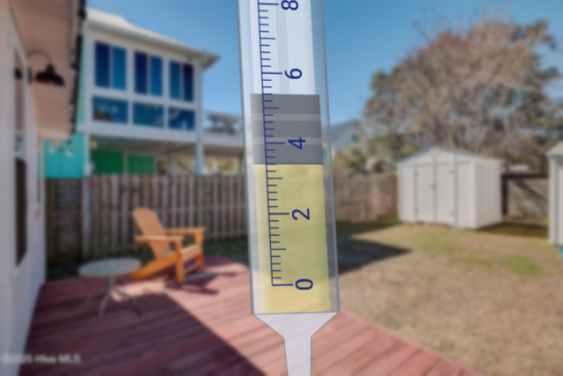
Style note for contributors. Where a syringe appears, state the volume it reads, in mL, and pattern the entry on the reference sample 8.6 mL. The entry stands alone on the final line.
3.4 mL
